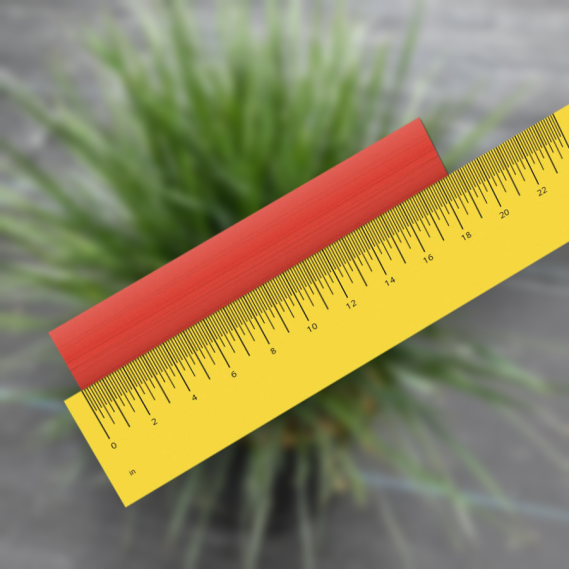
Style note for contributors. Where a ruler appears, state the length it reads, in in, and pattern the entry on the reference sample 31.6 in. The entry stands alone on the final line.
18.5 in
